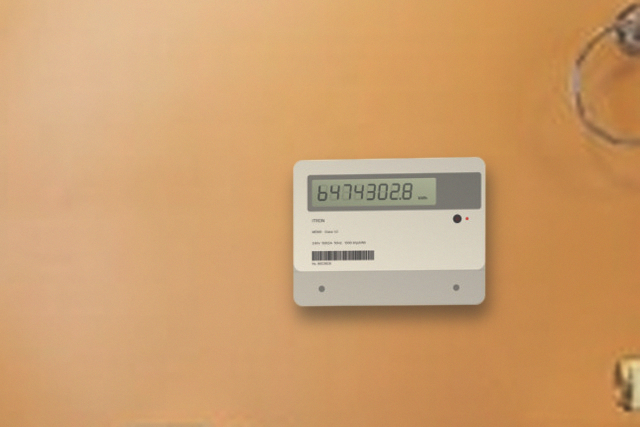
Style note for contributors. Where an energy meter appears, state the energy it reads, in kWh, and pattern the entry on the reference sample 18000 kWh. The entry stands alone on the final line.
6474302.8 kWh
